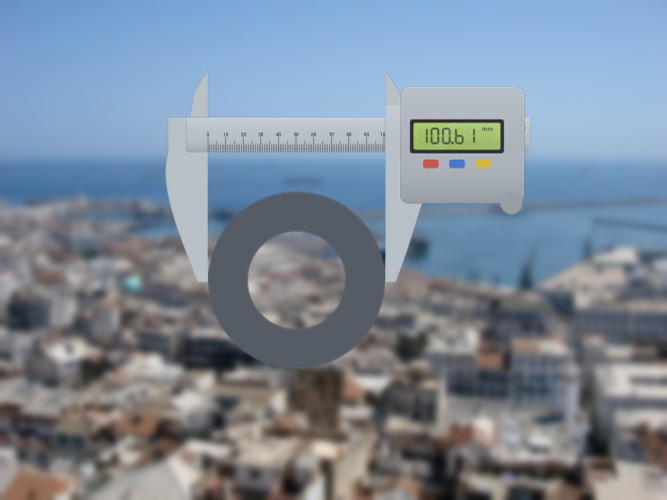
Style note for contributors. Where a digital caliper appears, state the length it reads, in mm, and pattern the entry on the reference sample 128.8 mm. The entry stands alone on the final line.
100.61 mm
